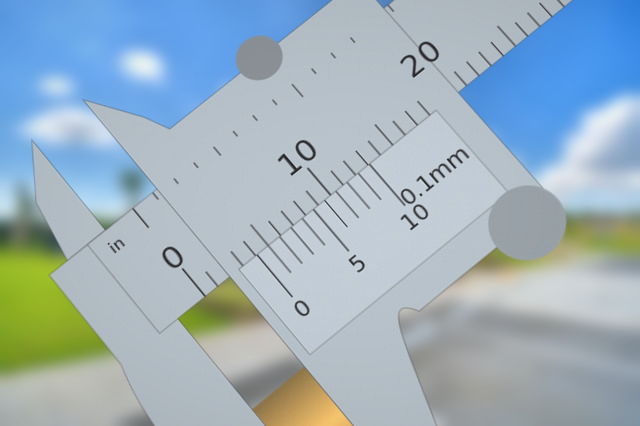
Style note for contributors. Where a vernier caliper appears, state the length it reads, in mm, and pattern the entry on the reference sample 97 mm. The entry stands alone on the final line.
4.1 mm
